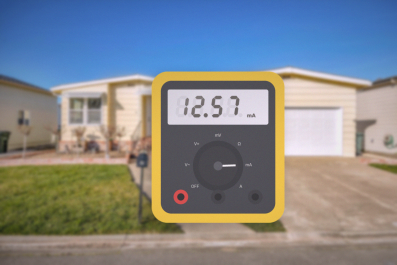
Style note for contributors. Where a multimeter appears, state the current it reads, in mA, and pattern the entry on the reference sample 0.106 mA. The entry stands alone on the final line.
12.57 mA
